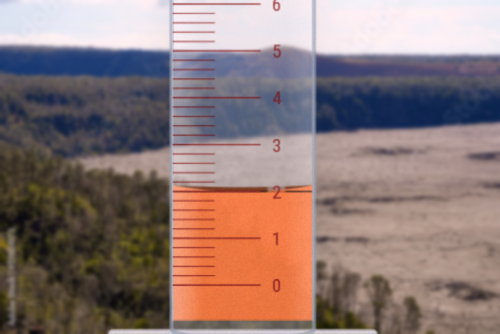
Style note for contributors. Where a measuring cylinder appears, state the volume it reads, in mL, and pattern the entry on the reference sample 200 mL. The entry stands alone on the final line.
2 mL
